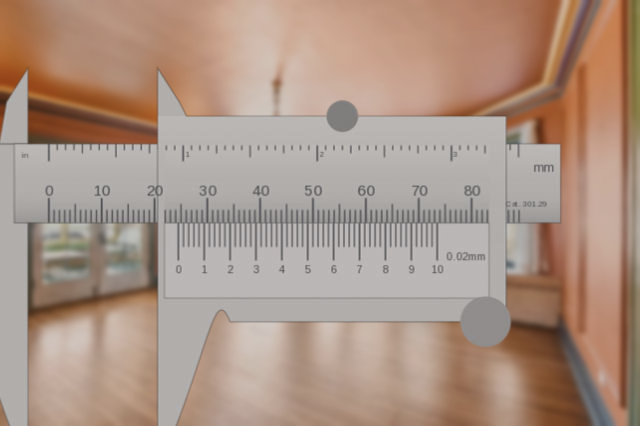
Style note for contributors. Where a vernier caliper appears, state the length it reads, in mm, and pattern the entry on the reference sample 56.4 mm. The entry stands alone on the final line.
24.5 mm
